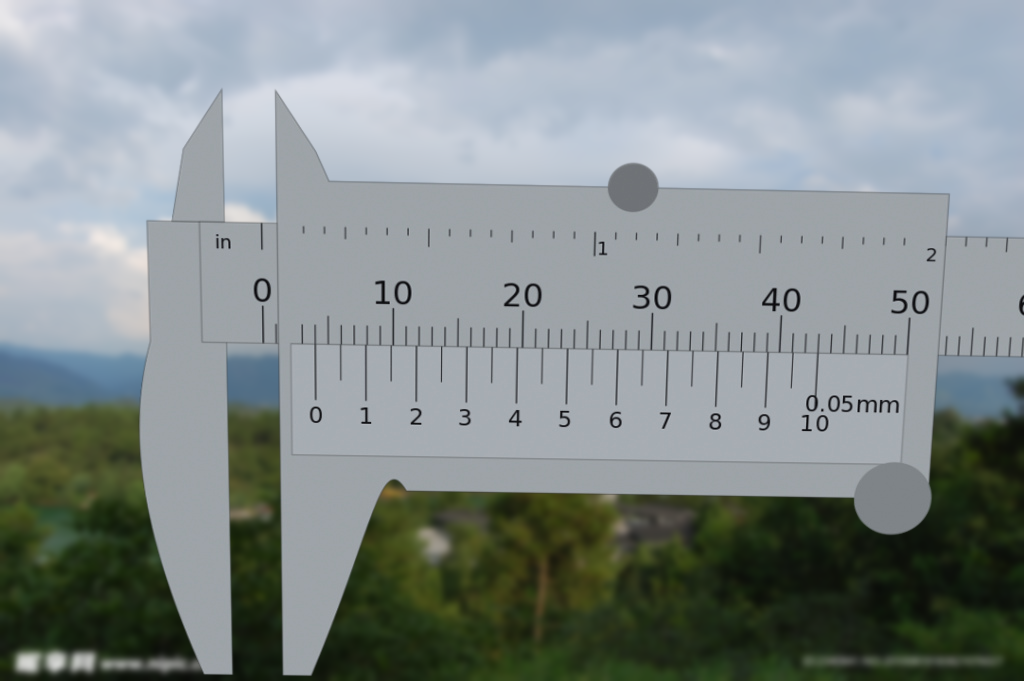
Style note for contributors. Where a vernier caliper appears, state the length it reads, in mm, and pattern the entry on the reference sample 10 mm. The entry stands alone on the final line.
4.0 mm
